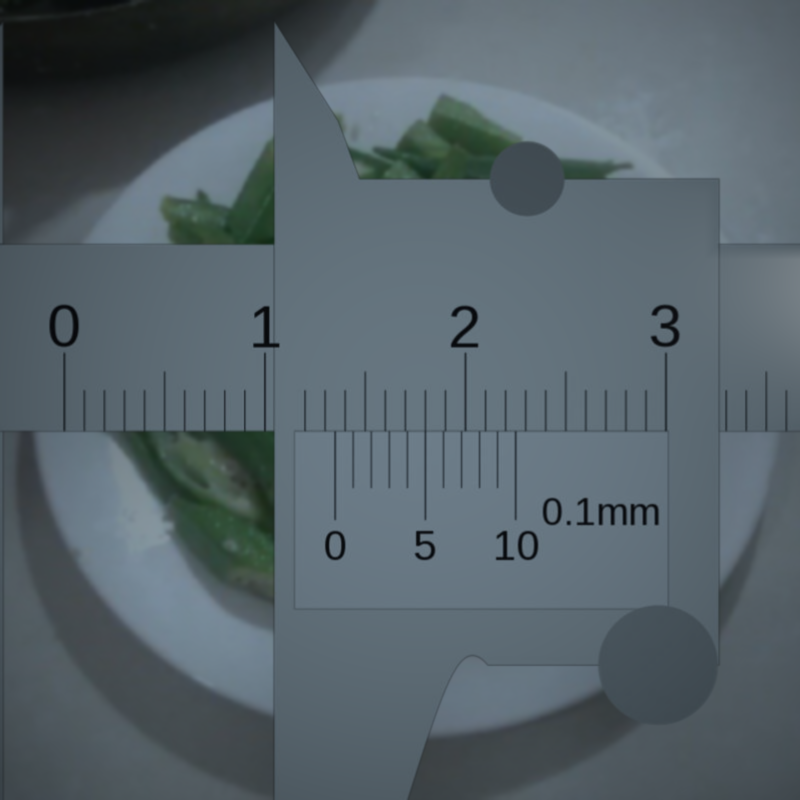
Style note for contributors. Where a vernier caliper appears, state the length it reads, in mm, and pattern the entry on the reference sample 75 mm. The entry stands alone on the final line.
13.5 mm
